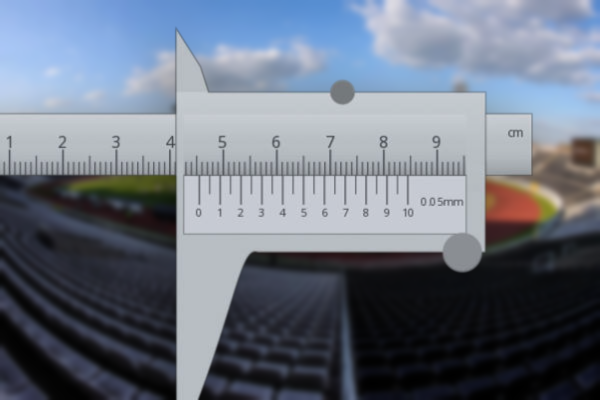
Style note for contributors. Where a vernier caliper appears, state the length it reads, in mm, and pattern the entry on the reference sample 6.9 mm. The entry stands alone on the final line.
45.5 mm
